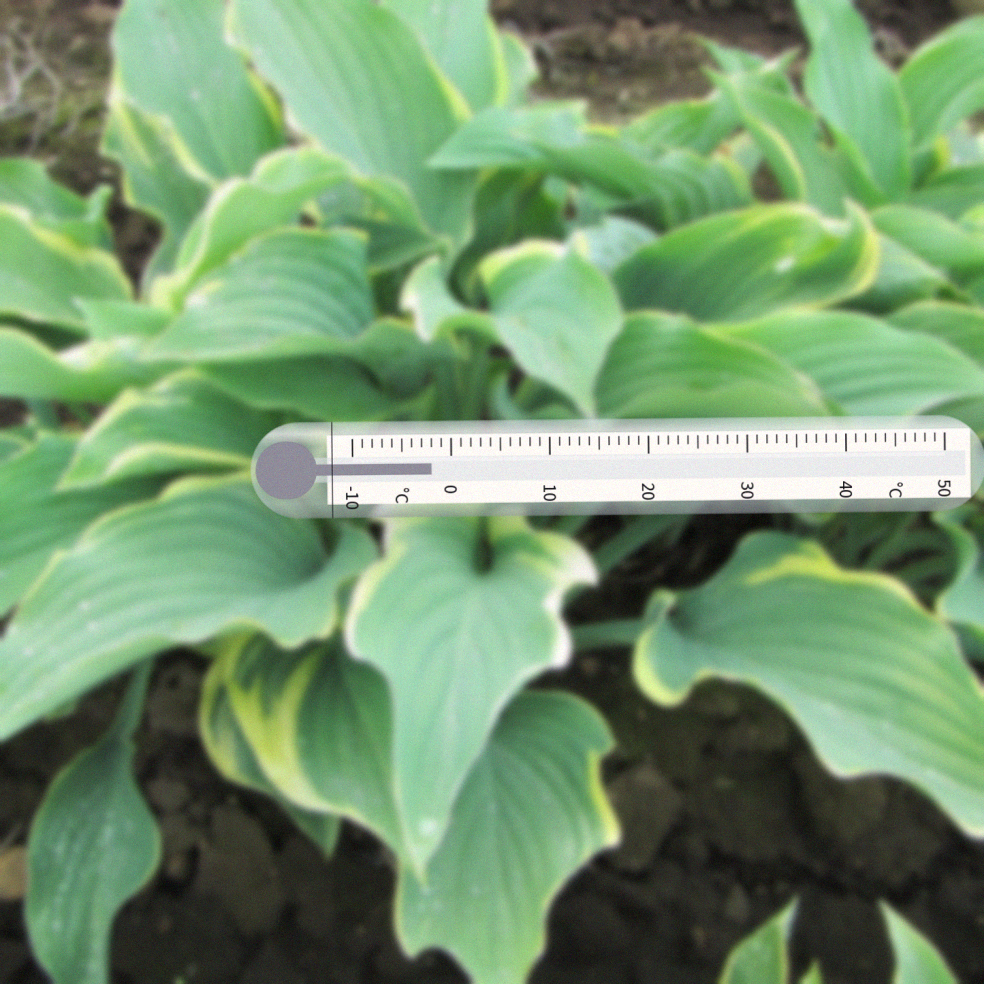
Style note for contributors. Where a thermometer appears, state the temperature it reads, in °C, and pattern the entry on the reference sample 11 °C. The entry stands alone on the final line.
-2 °C
